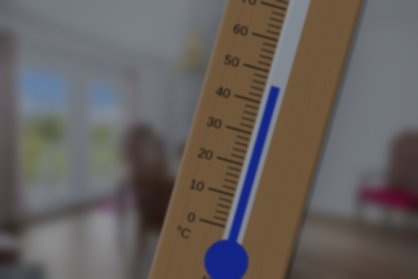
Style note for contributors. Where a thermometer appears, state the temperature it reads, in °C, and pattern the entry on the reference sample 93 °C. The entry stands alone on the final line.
46 °C
